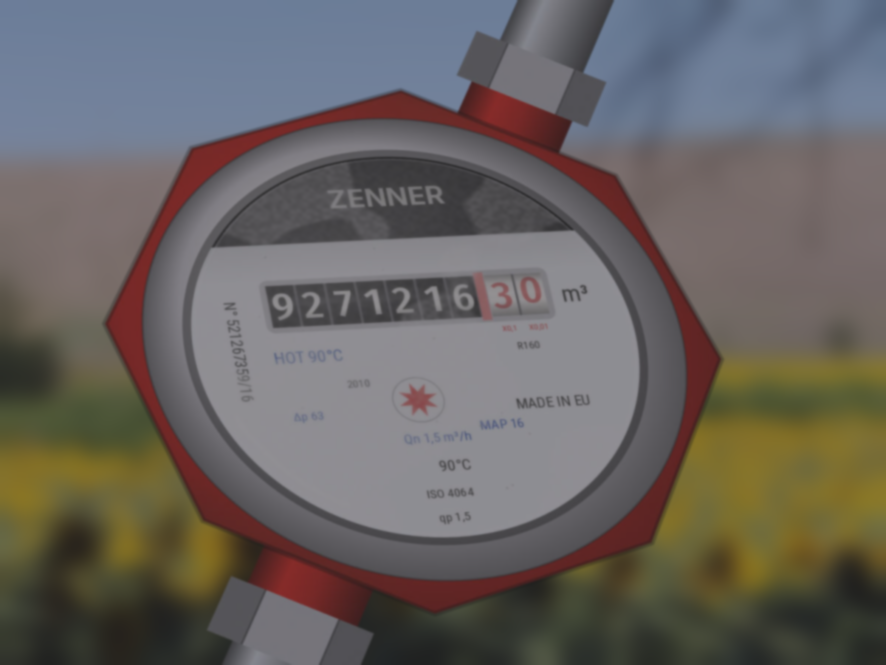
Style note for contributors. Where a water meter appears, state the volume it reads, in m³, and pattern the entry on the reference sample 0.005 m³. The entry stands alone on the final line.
9271216.30 m³
